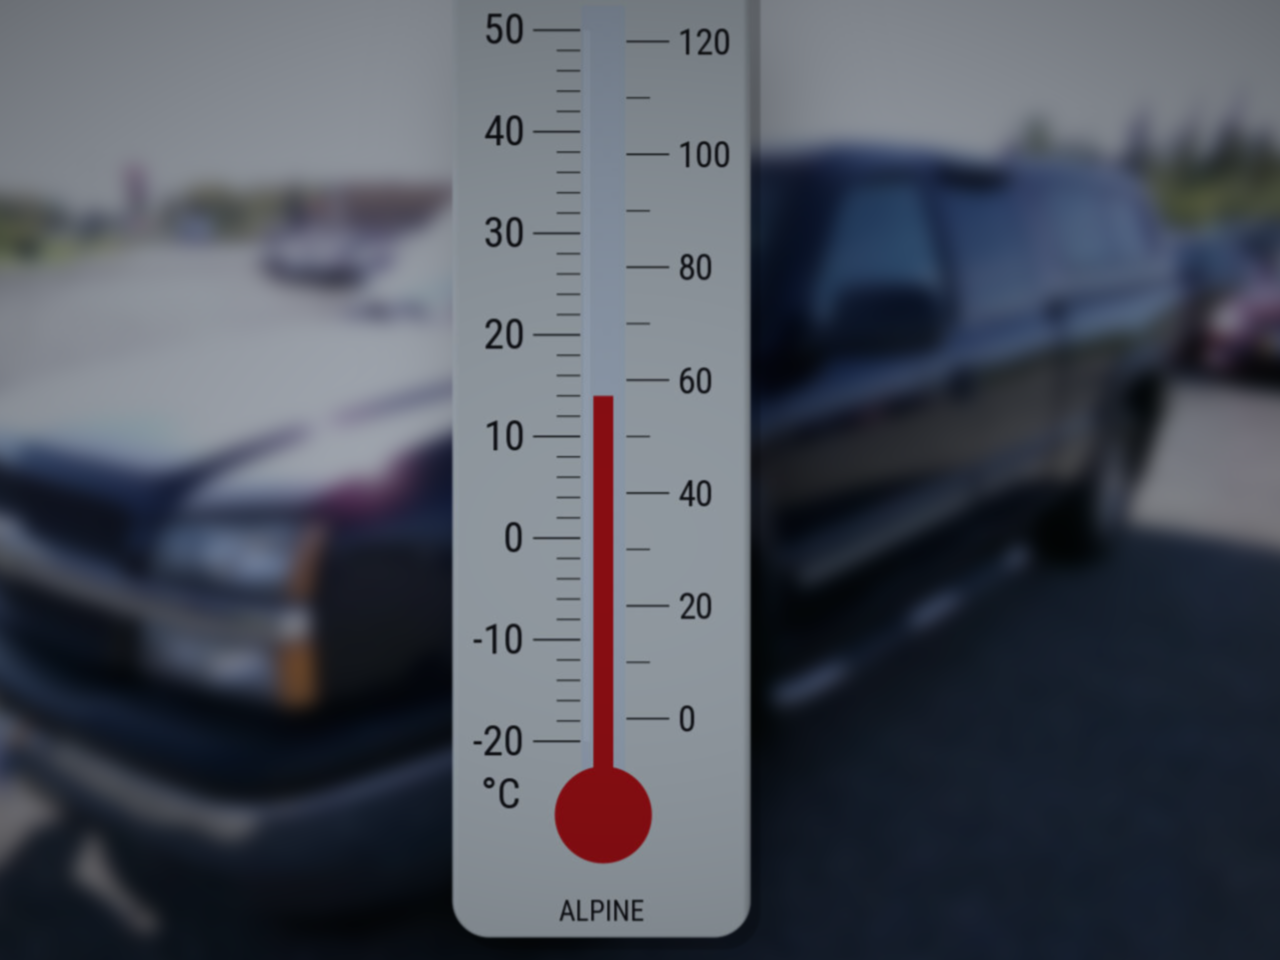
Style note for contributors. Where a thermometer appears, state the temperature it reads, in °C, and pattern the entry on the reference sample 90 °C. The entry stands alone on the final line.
14 °C
